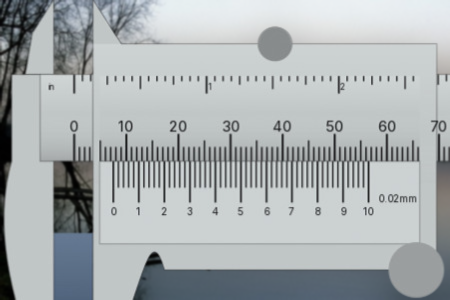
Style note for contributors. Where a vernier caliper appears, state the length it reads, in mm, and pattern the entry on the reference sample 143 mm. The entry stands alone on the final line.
7.5 mm
